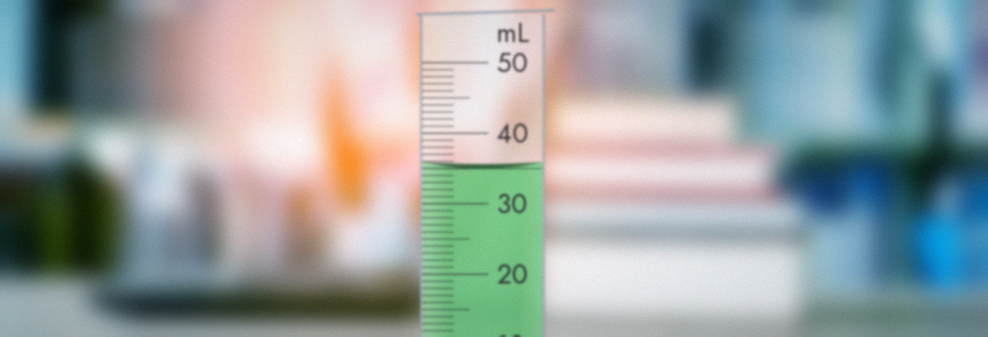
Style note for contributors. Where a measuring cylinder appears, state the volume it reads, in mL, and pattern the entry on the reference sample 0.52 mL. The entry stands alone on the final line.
35 mL
